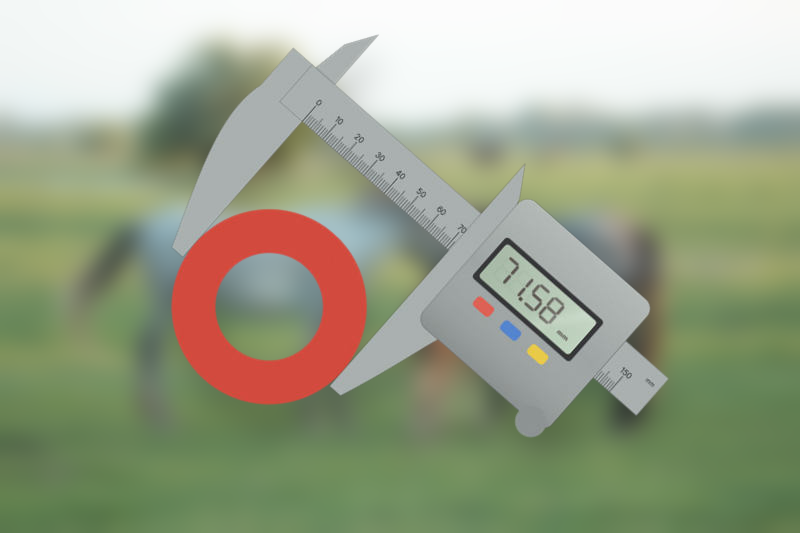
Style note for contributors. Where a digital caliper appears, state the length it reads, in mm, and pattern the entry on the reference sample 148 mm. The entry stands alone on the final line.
71.58 mm
